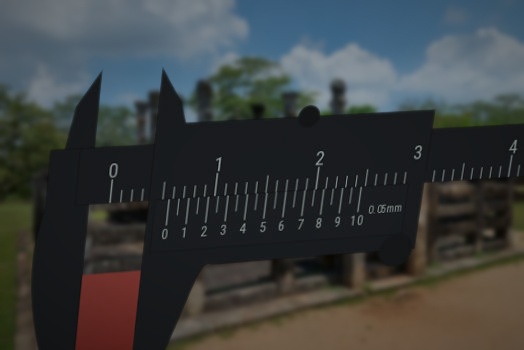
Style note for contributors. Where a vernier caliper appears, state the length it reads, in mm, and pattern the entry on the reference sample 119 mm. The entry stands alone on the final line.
5.6 mm
